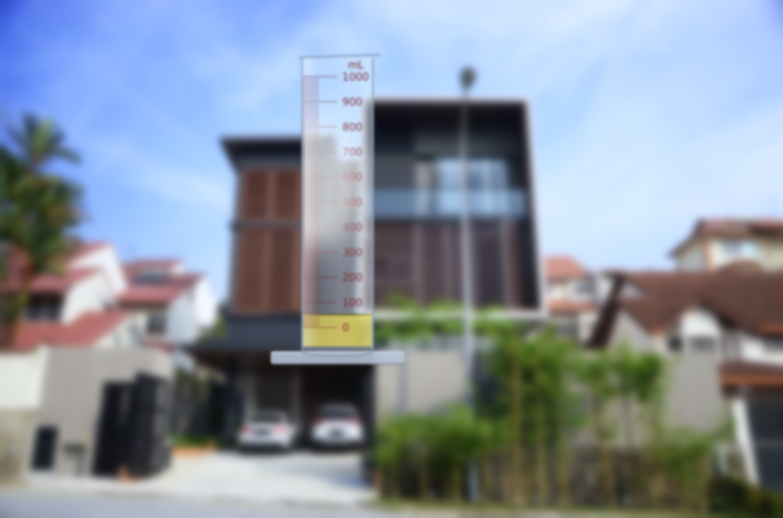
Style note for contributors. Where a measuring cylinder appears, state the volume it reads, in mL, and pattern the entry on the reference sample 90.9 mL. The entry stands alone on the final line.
50 mL
